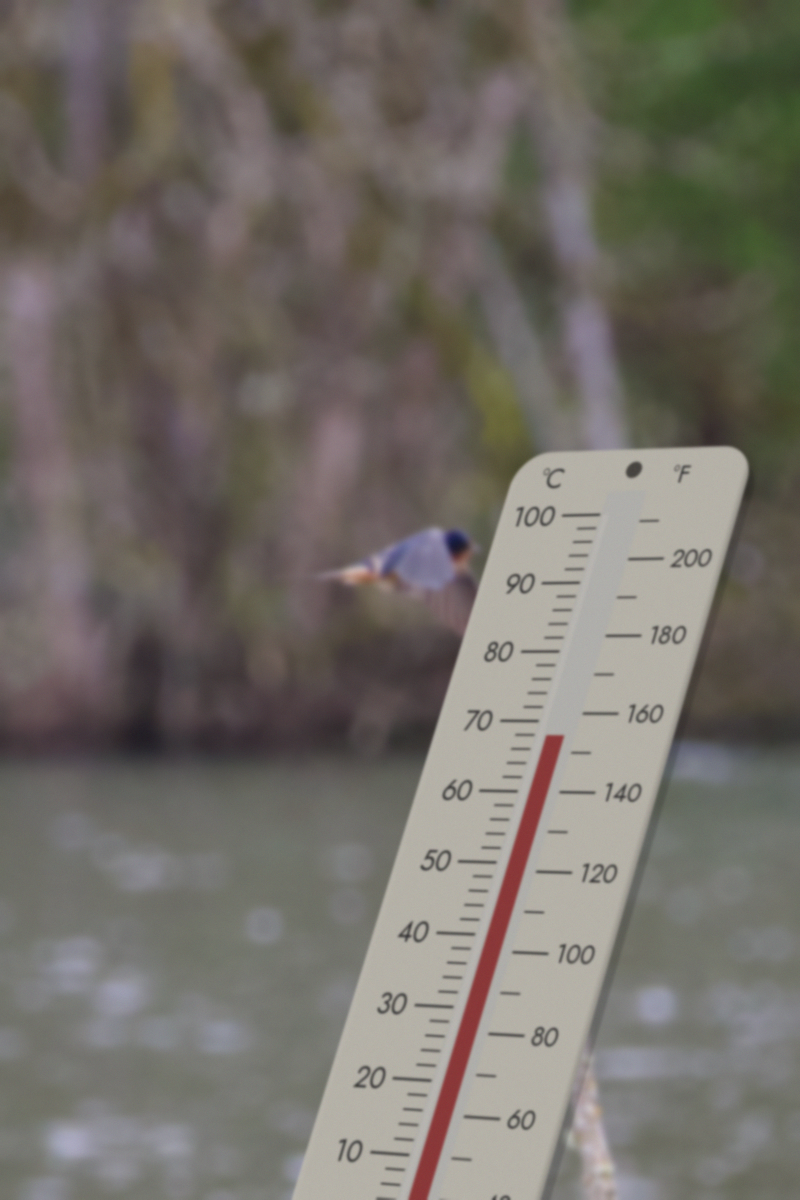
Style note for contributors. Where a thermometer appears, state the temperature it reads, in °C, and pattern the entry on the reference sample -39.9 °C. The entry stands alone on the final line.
68 °C
